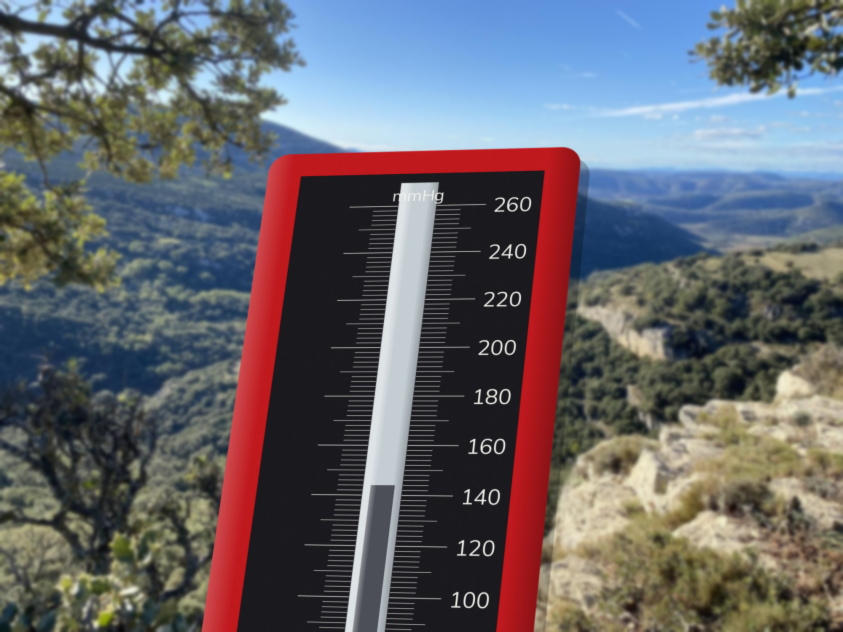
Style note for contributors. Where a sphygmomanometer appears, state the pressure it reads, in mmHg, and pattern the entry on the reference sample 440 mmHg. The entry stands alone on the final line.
144 mmHg
